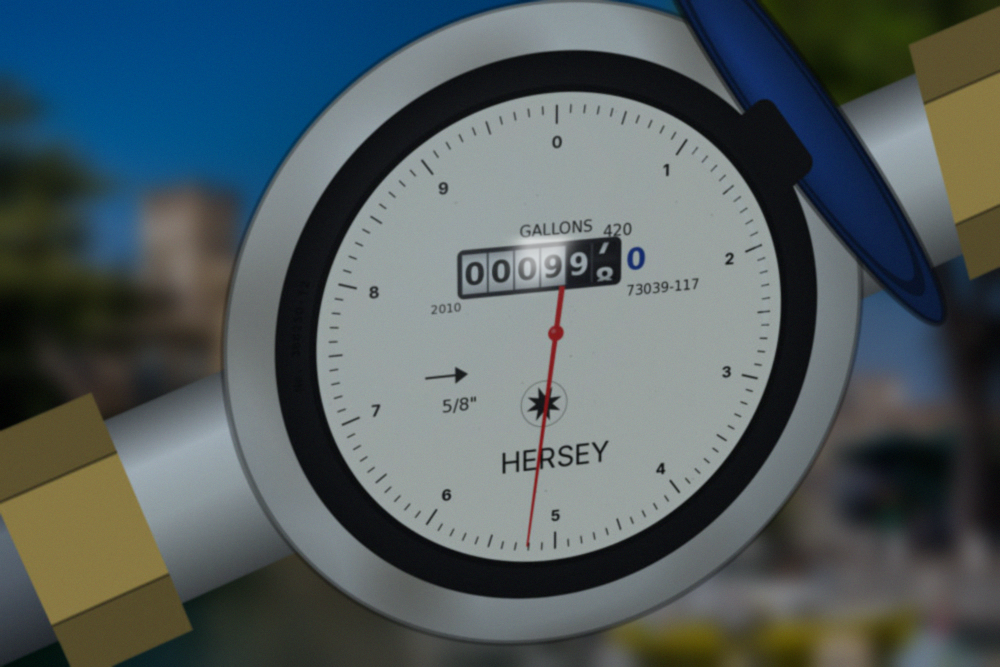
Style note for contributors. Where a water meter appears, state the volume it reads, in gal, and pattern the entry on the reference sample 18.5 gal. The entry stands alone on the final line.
9975.2 gal
